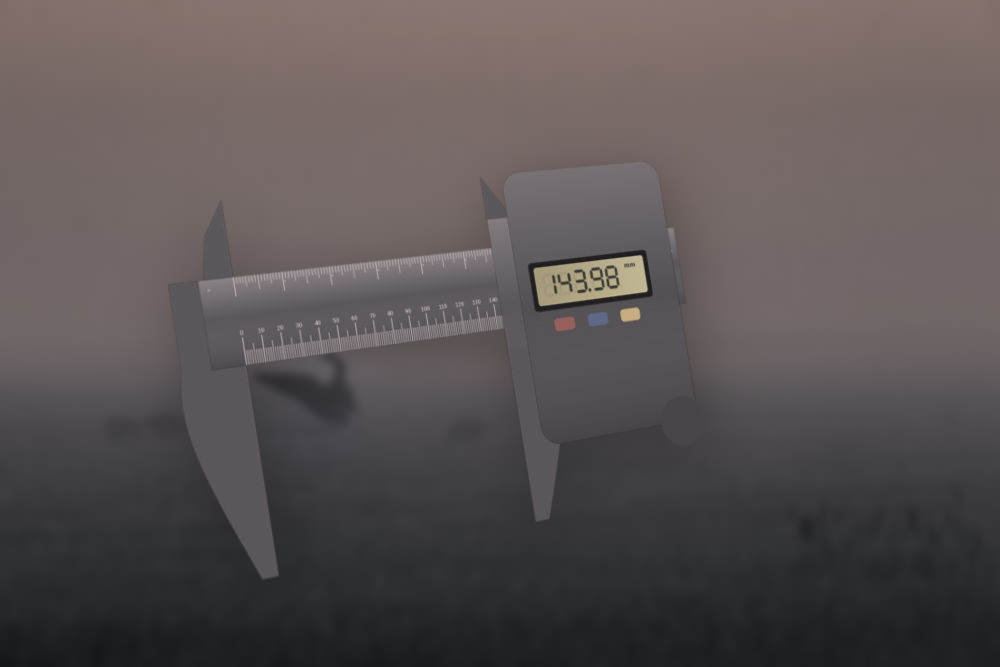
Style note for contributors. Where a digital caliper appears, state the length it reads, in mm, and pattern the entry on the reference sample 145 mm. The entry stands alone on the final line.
143.98 mm
